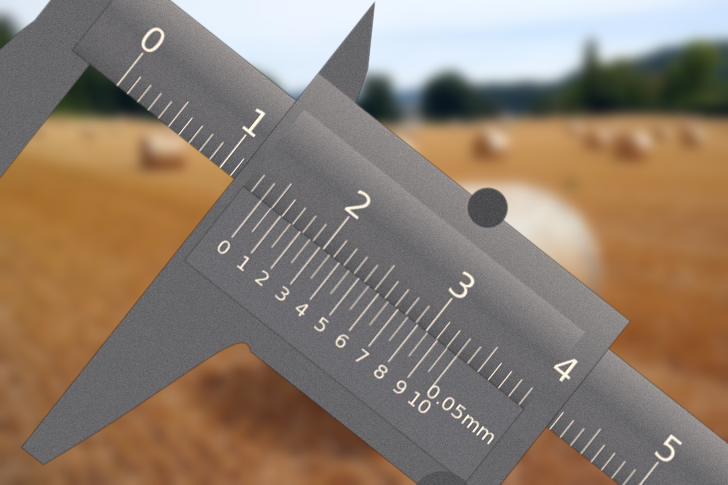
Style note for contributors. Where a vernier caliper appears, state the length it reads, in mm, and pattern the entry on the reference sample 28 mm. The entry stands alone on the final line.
14.0 mm
